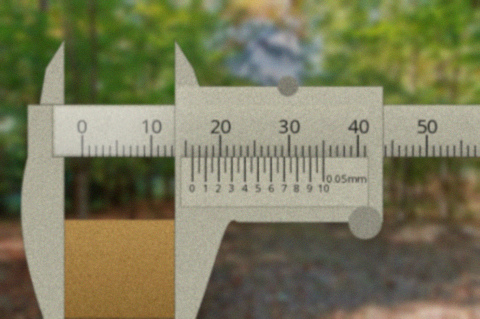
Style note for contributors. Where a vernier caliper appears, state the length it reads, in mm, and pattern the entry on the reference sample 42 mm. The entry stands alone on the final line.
16.0 mm
